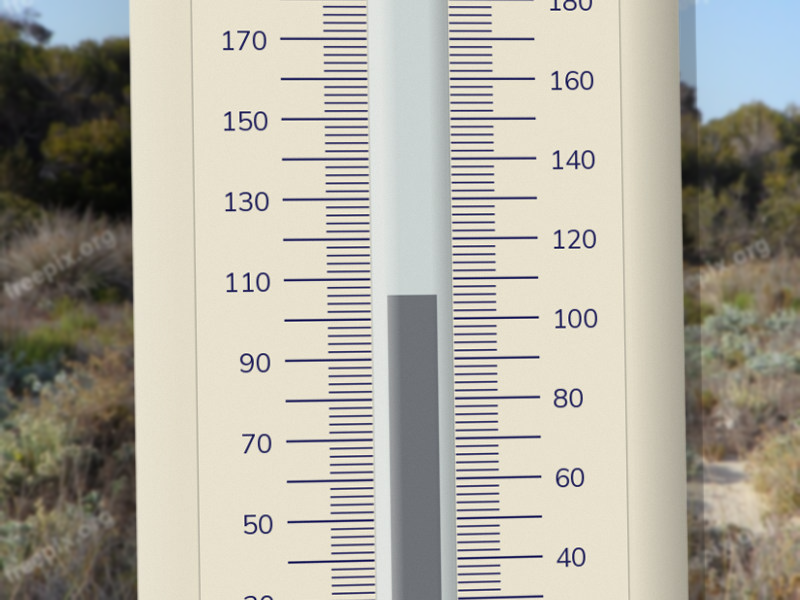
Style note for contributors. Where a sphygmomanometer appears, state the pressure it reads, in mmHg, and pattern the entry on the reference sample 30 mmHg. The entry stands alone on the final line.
106 mmHg
